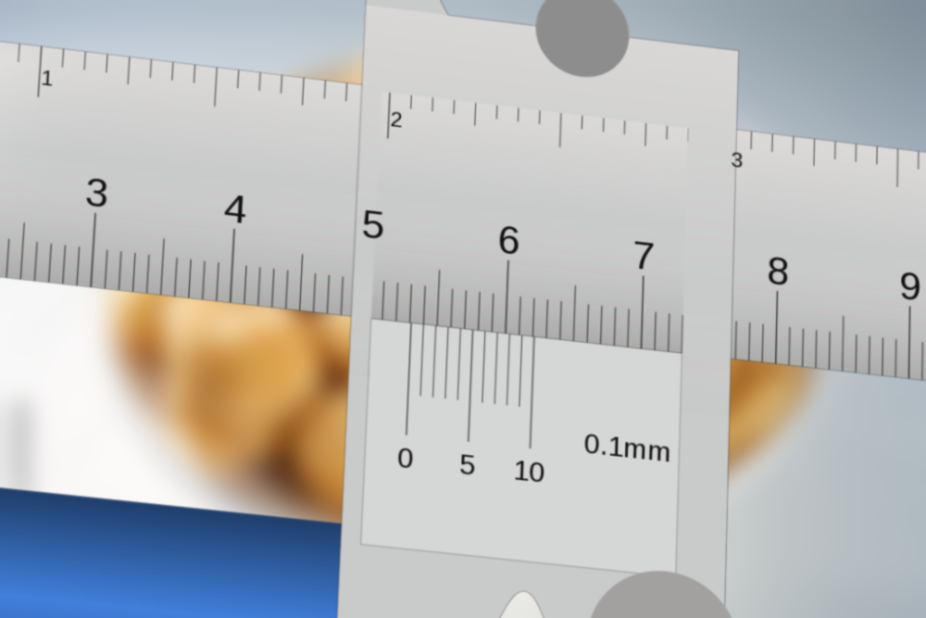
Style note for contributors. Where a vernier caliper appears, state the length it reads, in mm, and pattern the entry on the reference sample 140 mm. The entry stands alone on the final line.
53.1 mm
